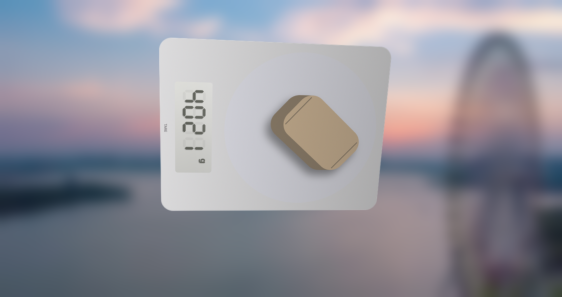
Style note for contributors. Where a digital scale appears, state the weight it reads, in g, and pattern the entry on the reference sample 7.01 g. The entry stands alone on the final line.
4021 g
